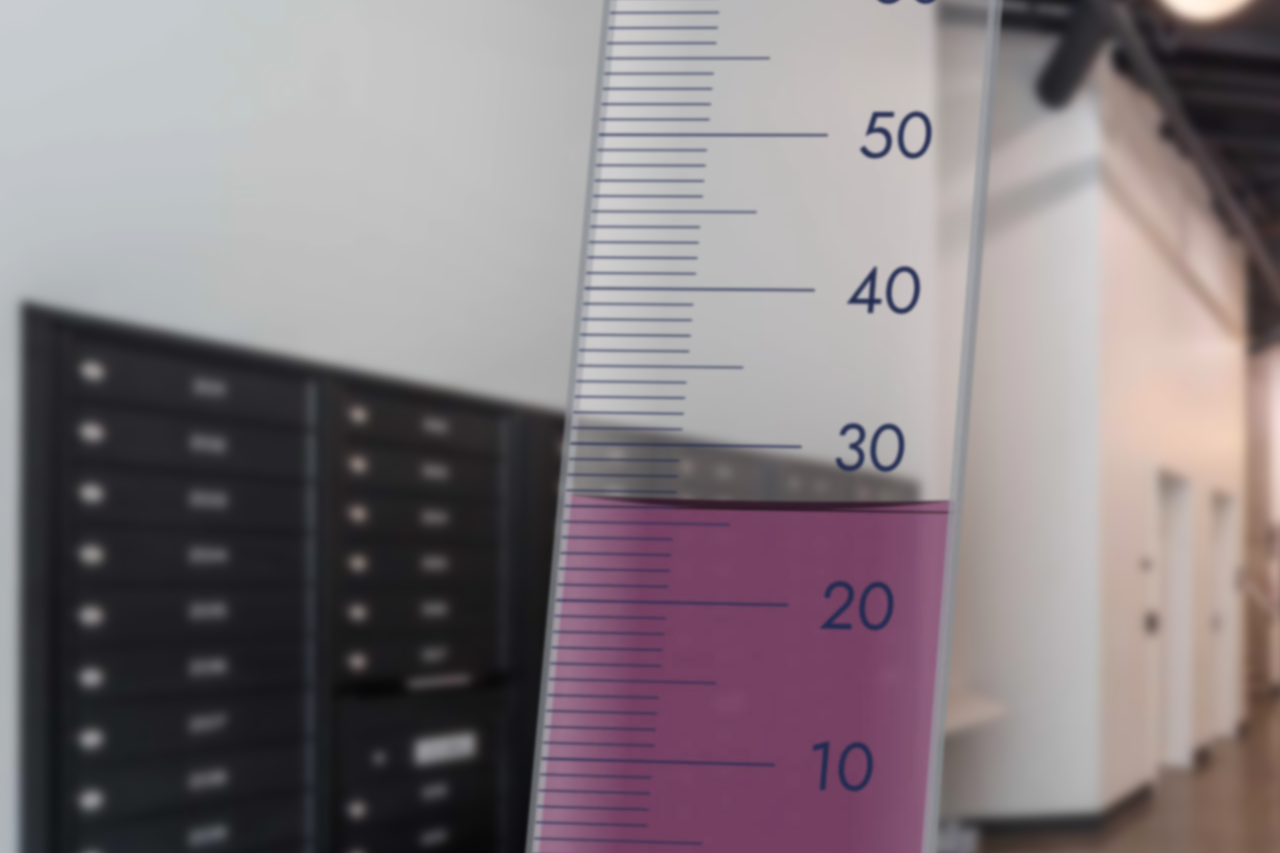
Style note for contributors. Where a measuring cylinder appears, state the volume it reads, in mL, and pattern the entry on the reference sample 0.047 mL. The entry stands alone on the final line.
26 mL
